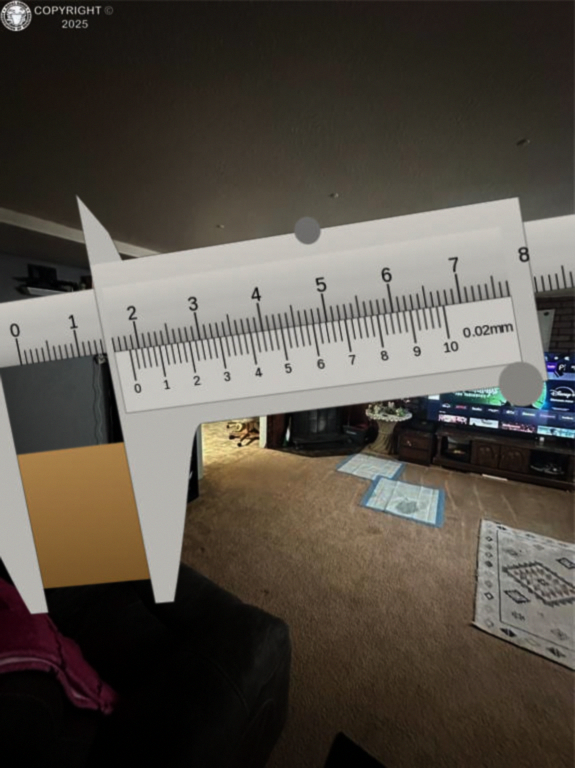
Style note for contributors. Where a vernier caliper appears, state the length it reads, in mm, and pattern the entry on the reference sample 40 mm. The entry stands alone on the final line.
18.5 mm
